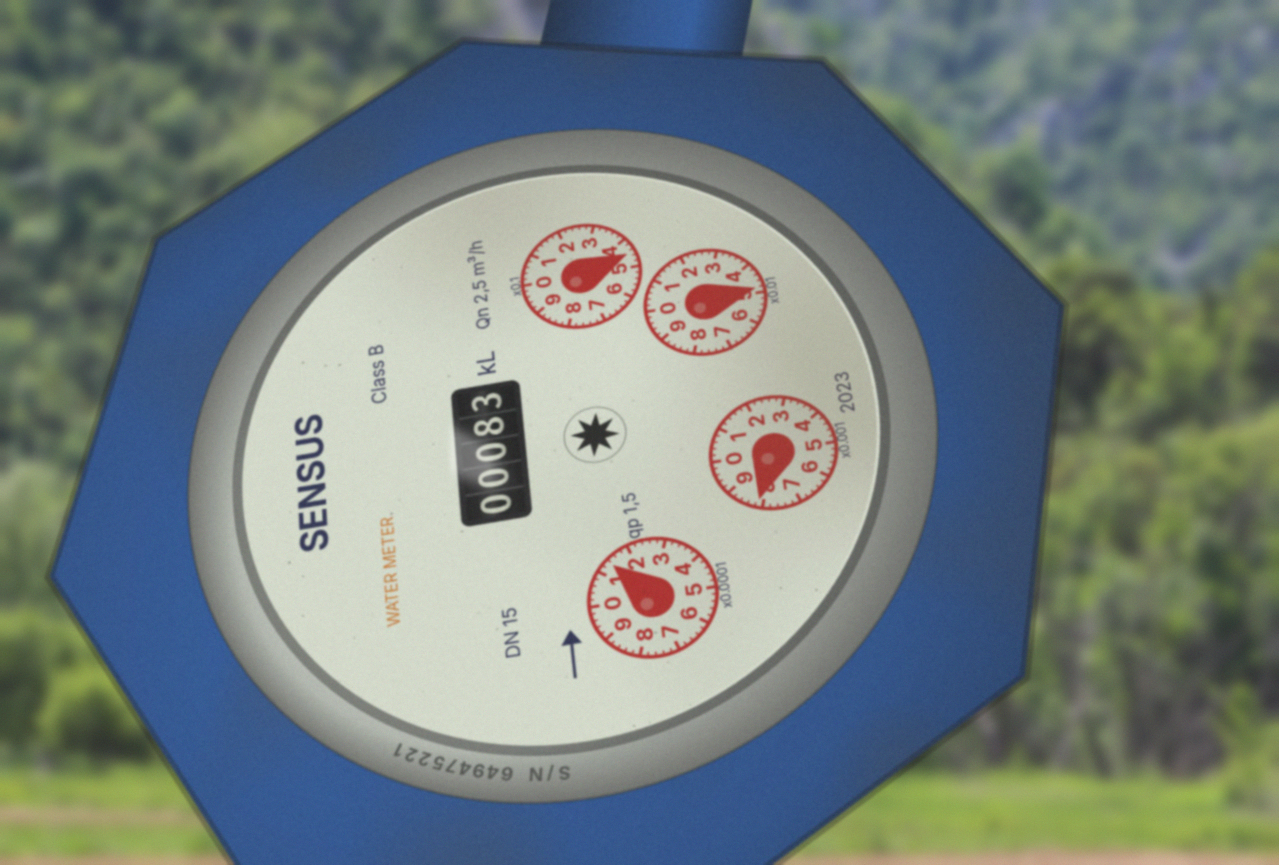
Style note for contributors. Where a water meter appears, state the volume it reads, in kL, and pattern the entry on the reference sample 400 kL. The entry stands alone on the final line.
83.4481 kL
